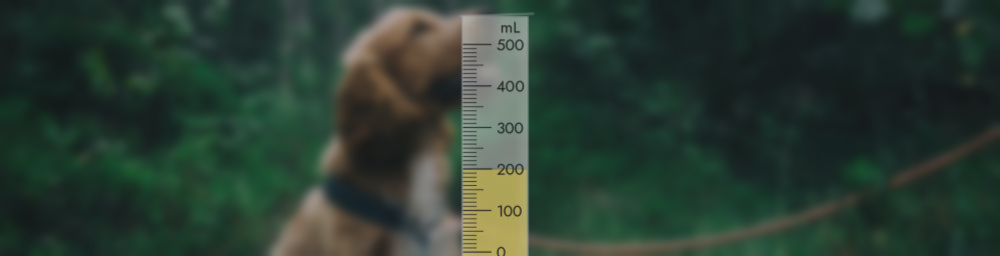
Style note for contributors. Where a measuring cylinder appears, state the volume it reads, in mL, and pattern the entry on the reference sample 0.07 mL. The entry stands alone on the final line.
200 mL
